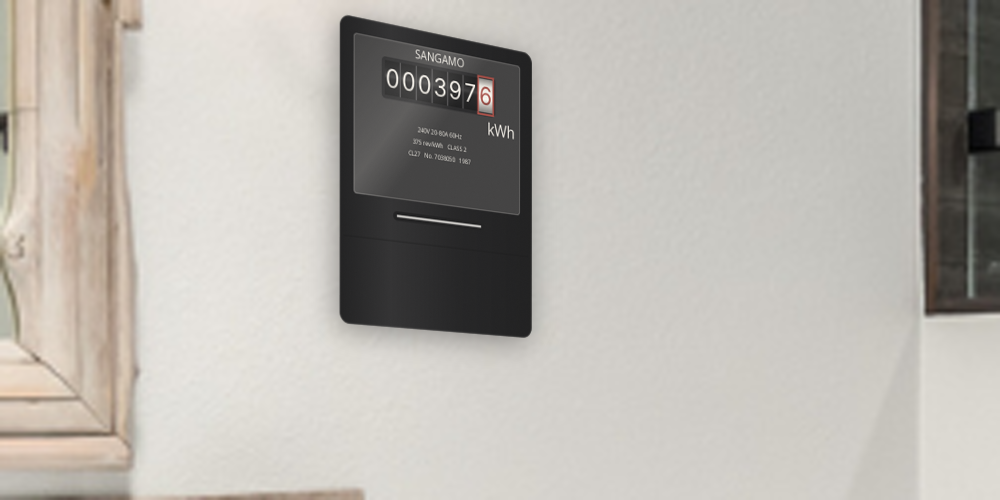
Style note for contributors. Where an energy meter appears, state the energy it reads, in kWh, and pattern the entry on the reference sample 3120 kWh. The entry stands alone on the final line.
397.6 kWh
